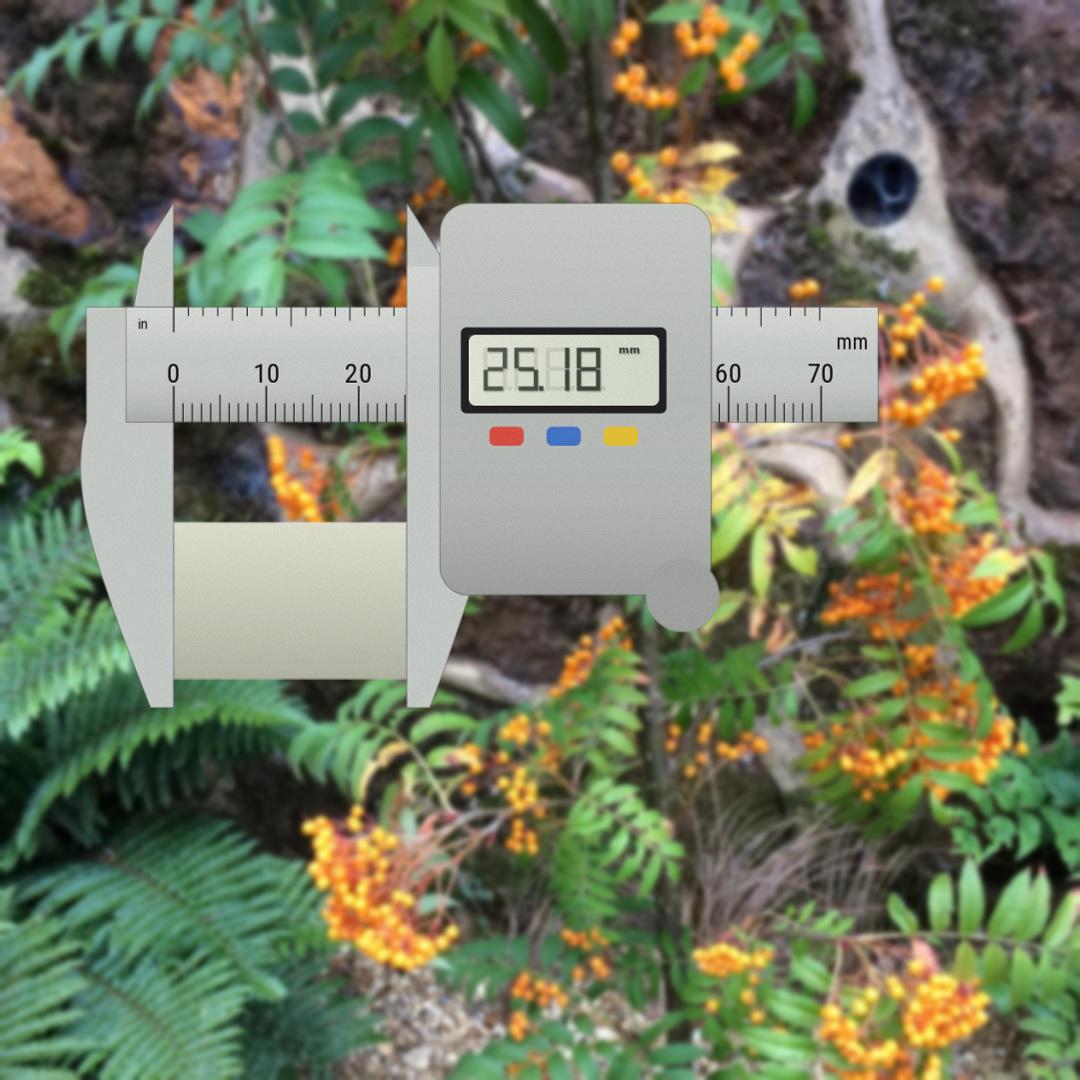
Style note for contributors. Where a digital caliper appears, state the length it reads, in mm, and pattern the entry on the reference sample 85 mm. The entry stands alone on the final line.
25.18 mm
